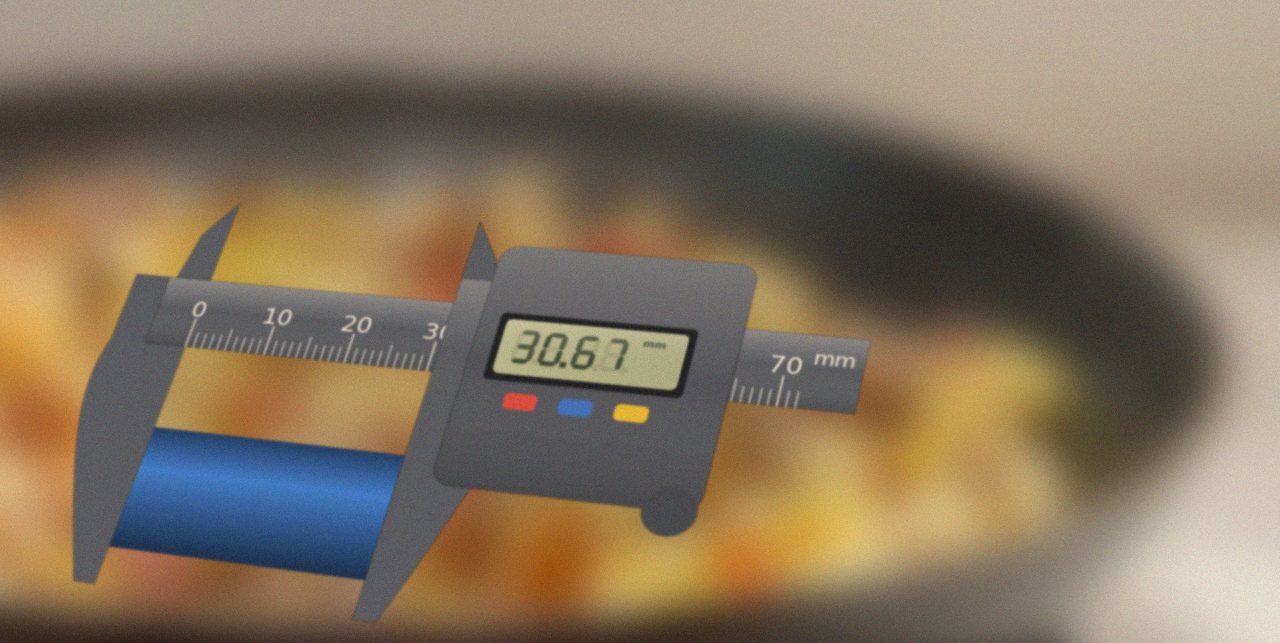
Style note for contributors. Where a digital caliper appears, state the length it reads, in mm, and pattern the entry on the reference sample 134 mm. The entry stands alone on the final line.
30.67 mm
